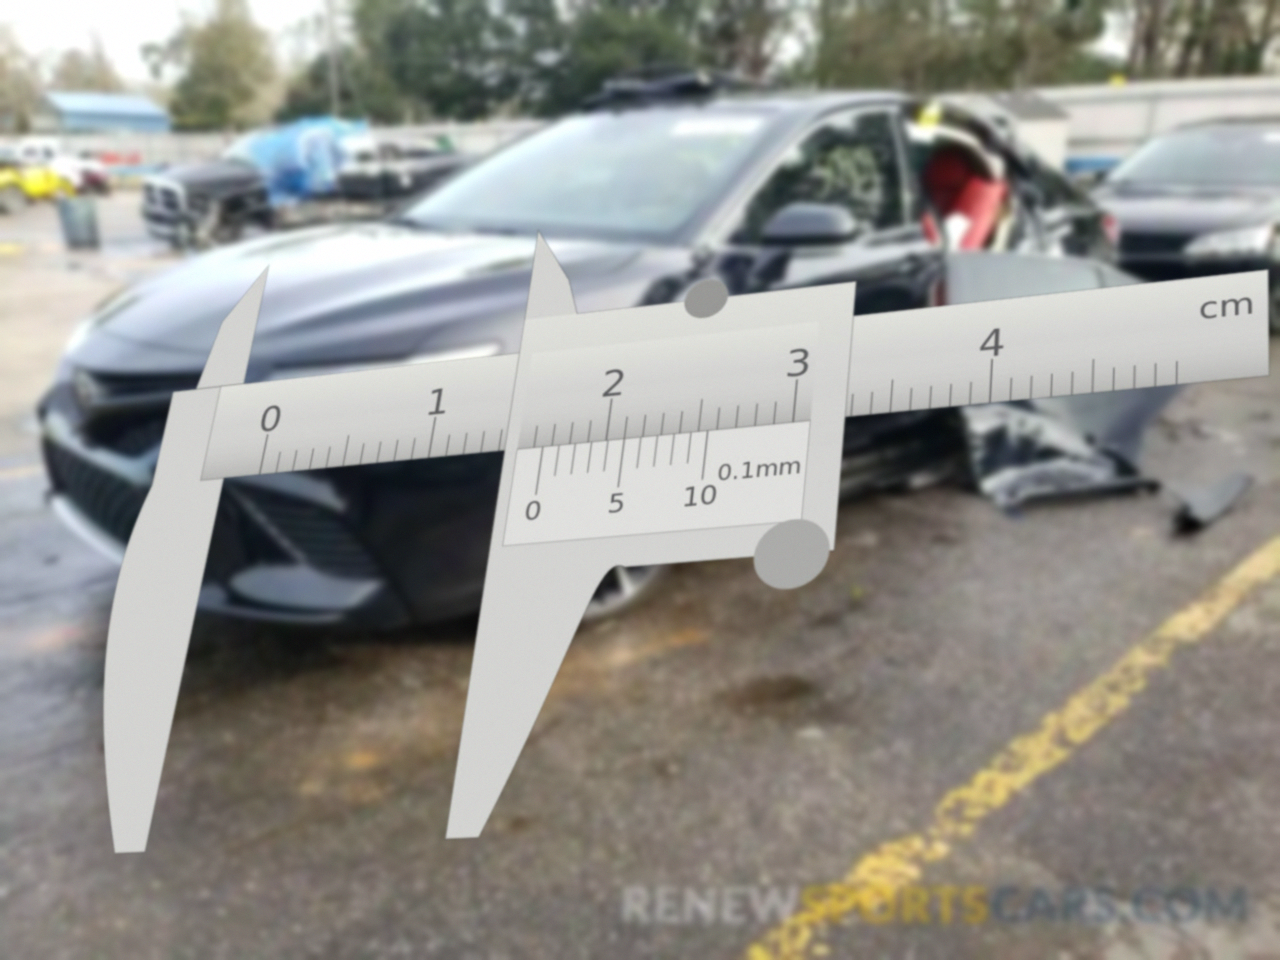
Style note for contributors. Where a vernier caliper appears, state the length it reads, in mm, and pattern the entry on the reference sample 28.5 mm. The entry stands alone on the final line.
16.5 mm
